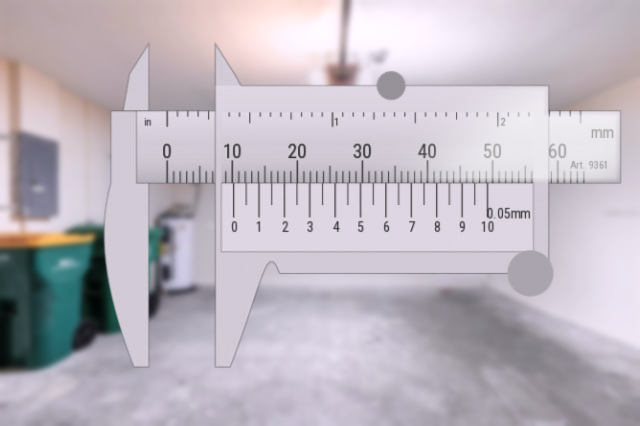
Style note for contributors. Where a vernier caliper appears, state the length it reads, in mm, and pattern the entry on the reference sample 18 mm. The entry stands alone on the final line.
10.2 mm
